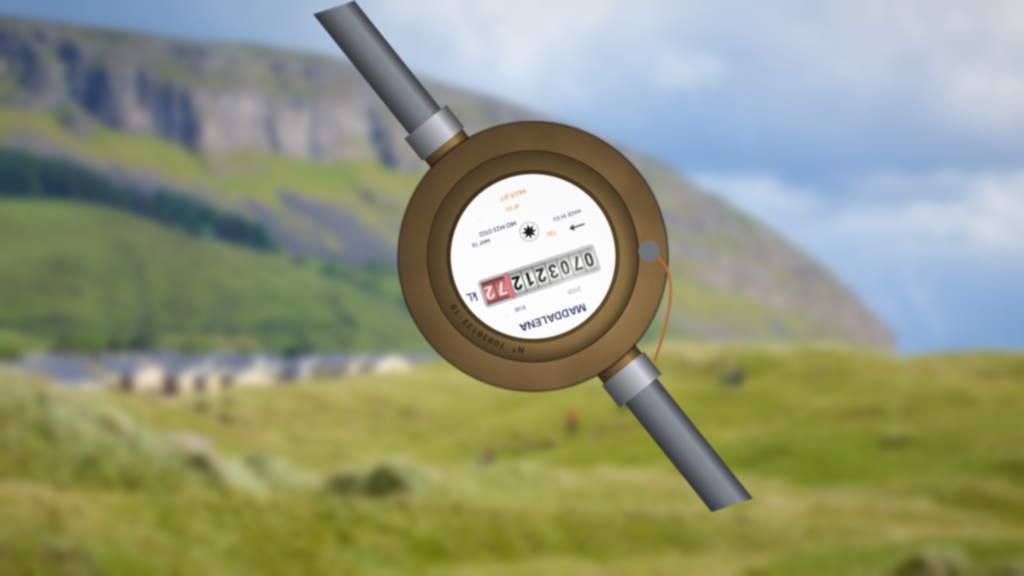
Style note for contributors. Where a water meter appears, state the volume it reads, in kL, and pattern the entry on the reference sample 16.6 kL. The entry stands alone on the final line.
703212.72 kL
